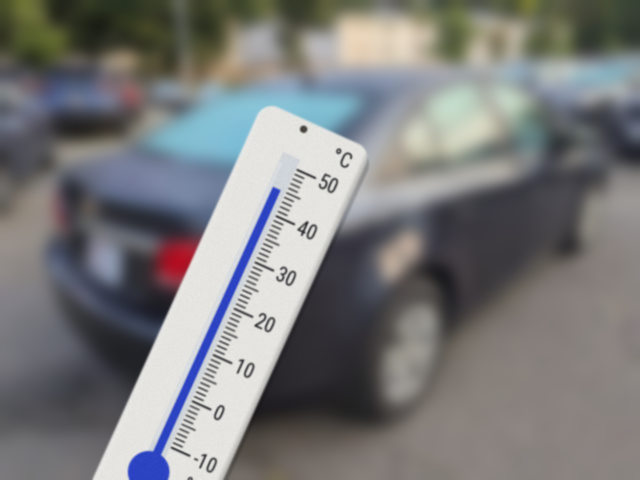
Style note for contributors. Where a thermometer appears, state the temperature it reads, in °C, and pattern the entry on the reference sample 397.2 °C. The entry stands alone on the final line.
45 °C
